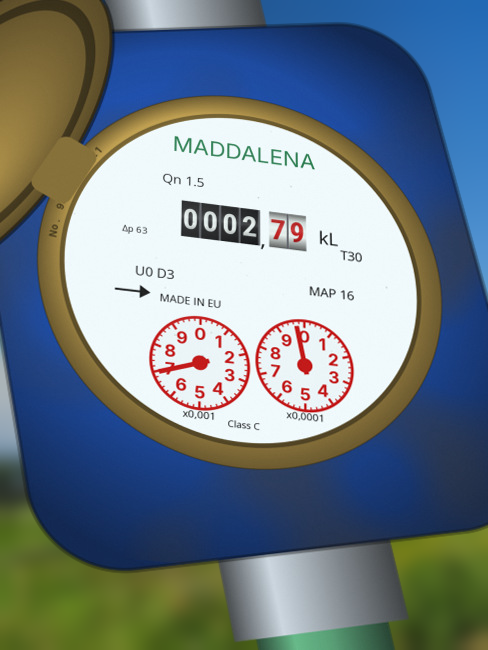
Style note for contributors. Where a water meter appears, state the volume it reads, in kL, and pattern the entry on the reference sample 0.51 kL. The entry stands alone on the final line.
2.7969 kL
